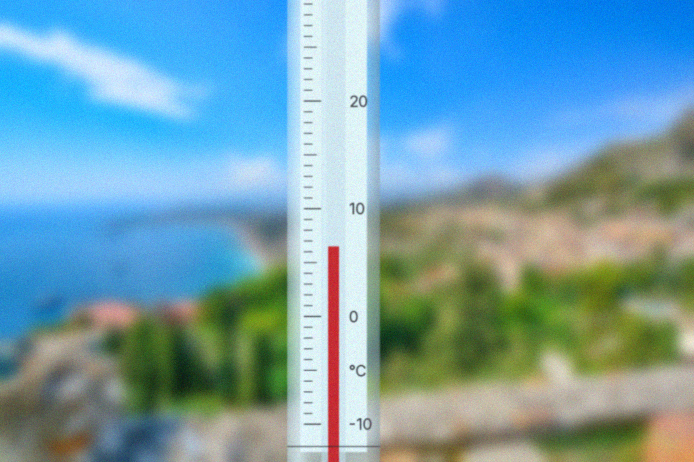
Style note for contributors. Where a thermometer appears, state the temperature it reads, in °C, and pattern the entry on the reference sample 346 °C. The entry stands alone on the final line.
6.5 °C
